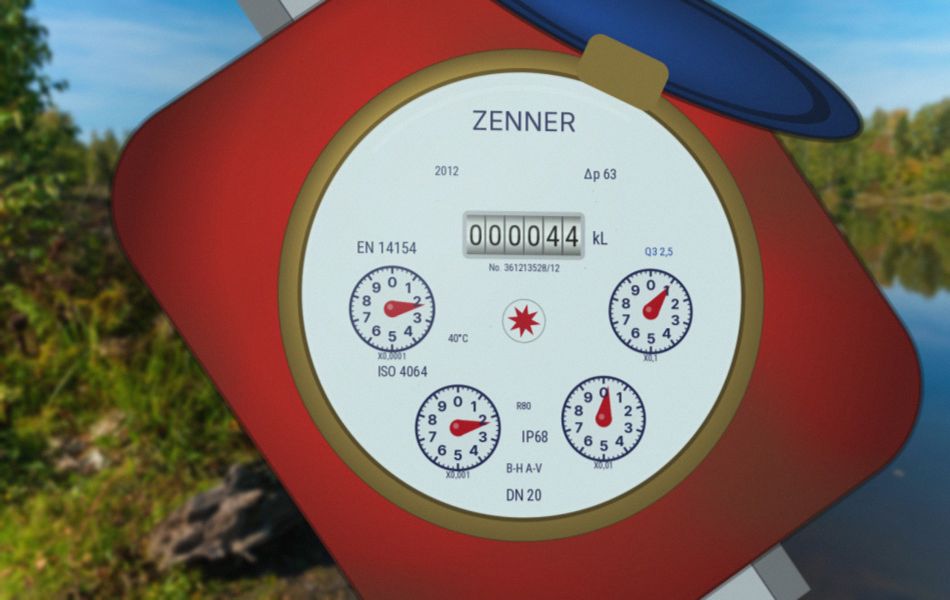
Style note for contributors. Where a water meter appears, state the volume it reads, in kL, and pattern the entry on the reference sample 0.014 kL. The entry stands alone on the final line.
44.1022 kL
